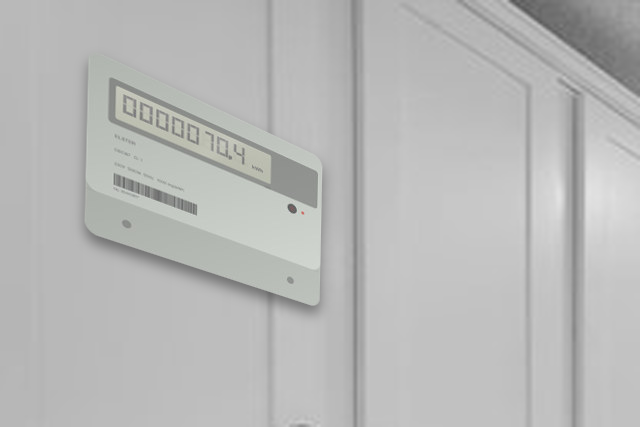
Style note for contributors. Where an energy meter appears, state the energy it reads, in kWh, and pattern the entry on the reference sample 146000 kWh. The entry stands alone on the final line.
70.4 kWh
